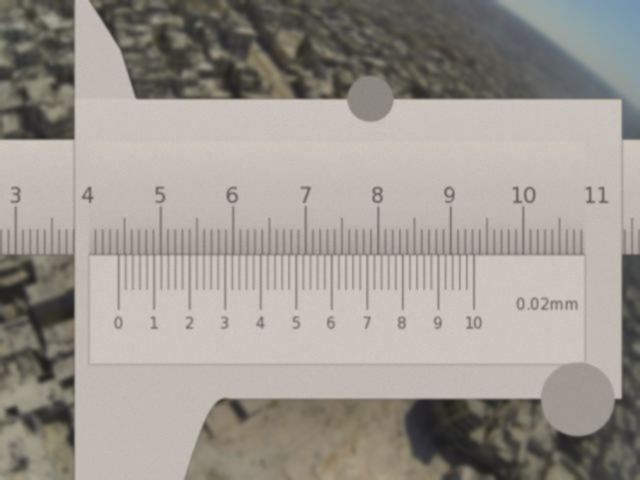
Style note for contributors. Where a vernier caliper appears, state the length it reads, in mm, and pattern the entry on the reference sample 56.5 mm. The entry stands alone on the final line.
44.2 mm
